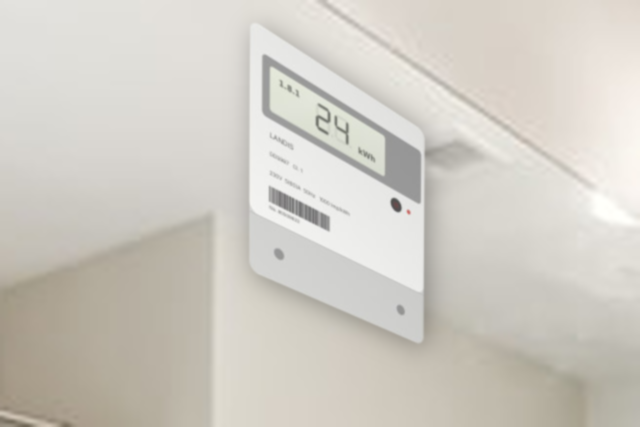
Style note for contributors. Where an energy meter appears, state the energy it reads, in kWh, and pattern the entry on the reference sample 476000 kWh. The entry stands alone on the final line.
24 kWh
